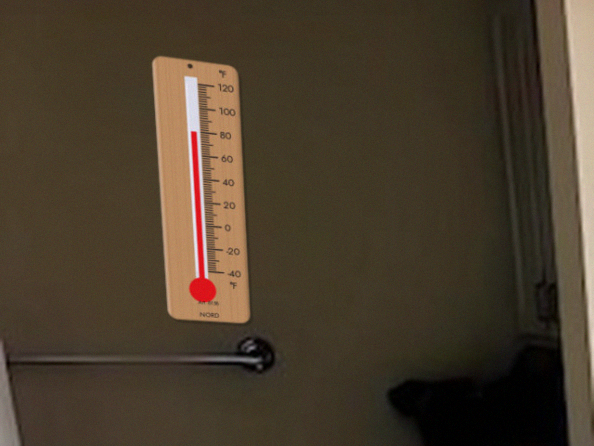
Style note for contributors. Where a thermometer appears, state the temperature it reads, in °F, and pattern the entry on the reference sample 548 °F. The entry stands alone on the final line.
80 °F
